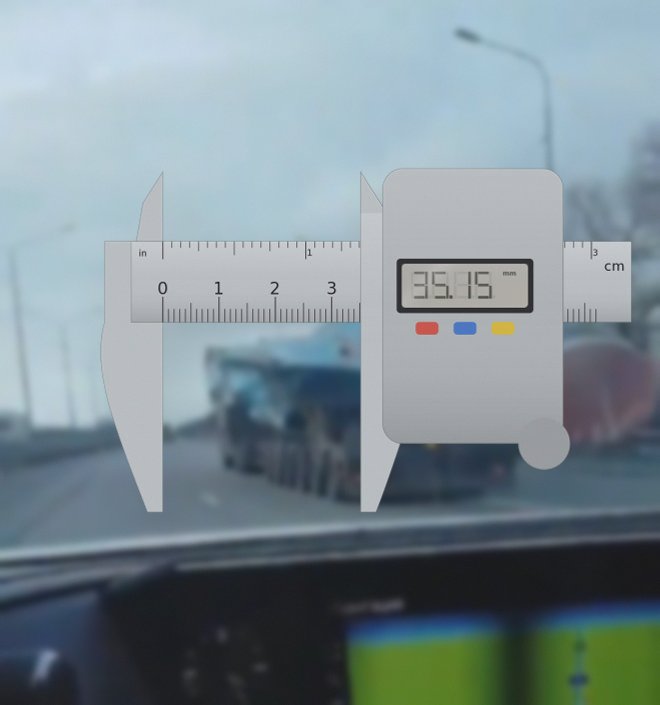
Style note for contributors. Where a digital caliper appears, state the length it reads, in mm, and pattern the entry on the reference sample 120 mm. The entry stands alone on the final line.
35.15 mm
